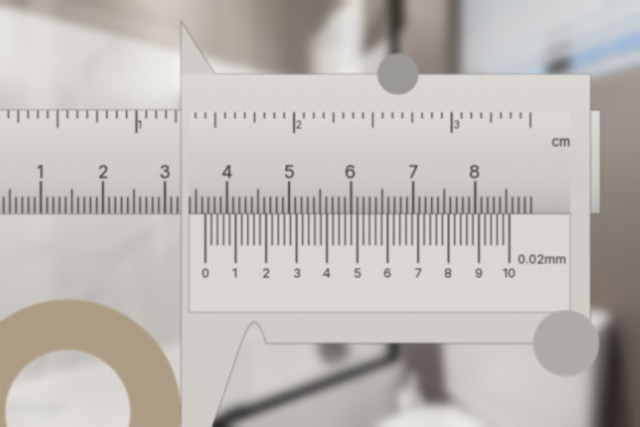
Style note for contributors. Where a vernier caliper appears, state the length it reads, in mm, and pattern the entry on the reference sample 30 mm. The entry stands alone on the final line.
36.5 mm
